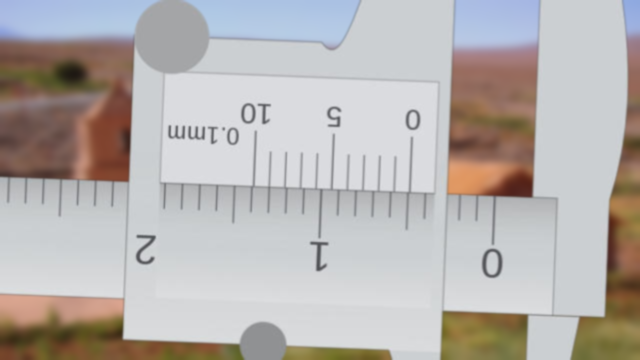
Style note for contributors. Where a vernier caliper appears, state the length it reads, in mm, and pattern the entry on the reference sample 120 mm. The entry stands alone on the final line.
4.9 mm
